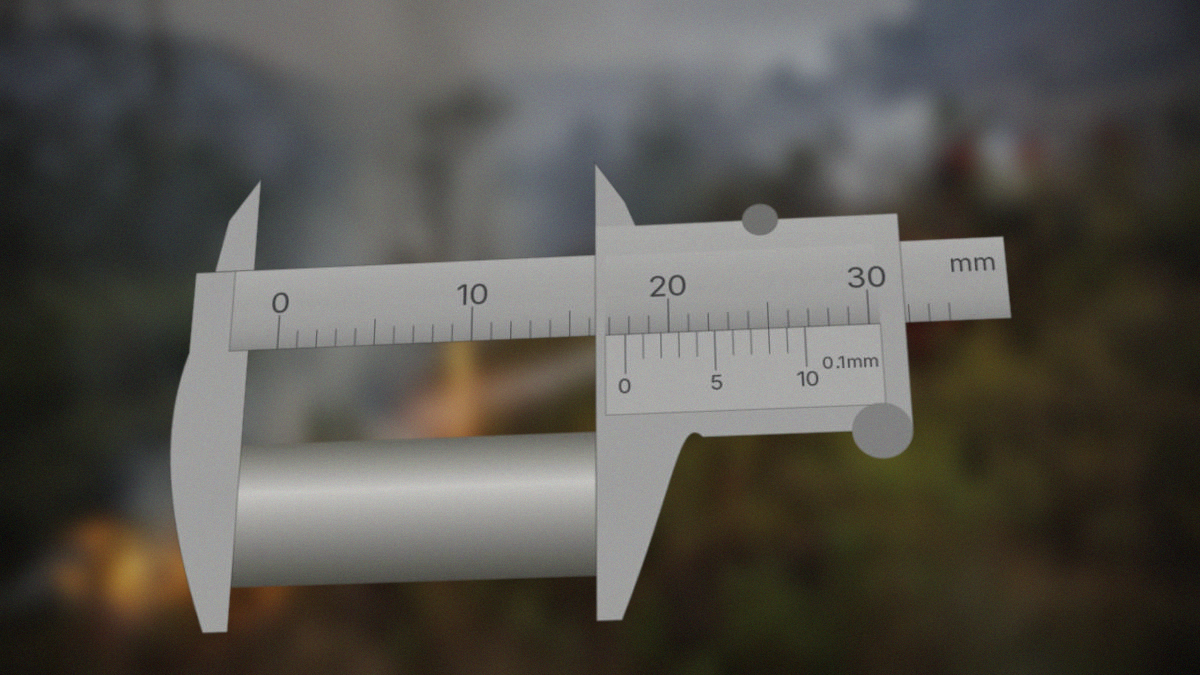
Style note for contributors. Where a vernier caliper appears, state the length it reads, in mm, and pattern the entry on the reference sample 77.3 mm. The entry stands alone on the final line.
17.8 mm
